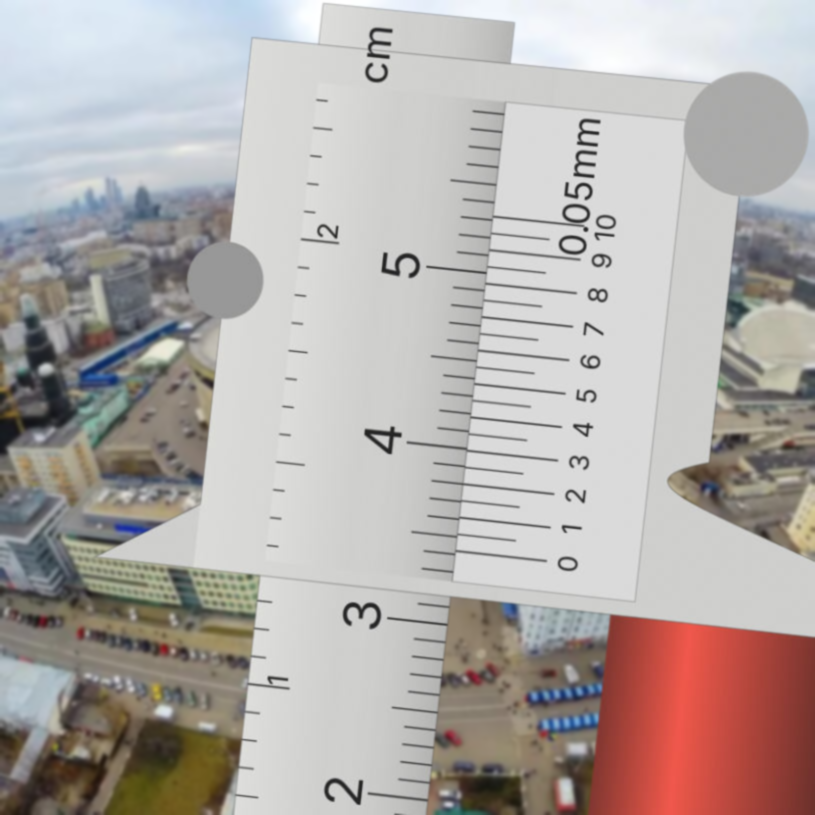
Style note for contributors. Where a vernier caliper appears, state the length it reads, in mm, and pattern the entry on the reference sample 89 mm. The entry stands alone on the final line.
34.2 mm
